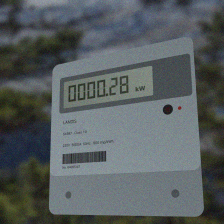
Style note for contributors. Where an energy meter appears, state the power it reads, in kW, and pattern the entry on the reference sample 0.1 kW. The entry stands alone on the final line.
0.28 kW
